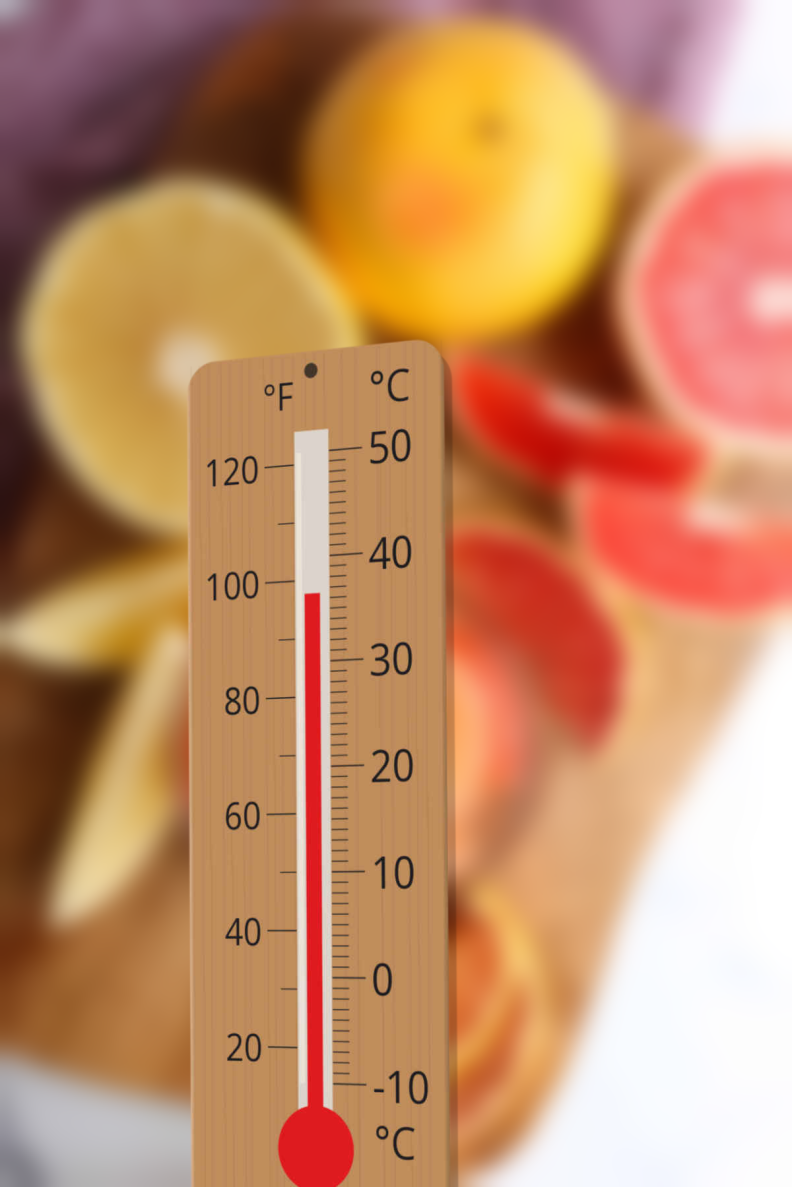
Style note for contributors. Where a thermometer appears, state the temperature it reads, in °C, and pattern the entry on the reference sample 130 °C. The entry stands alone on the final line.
36.5 °C
